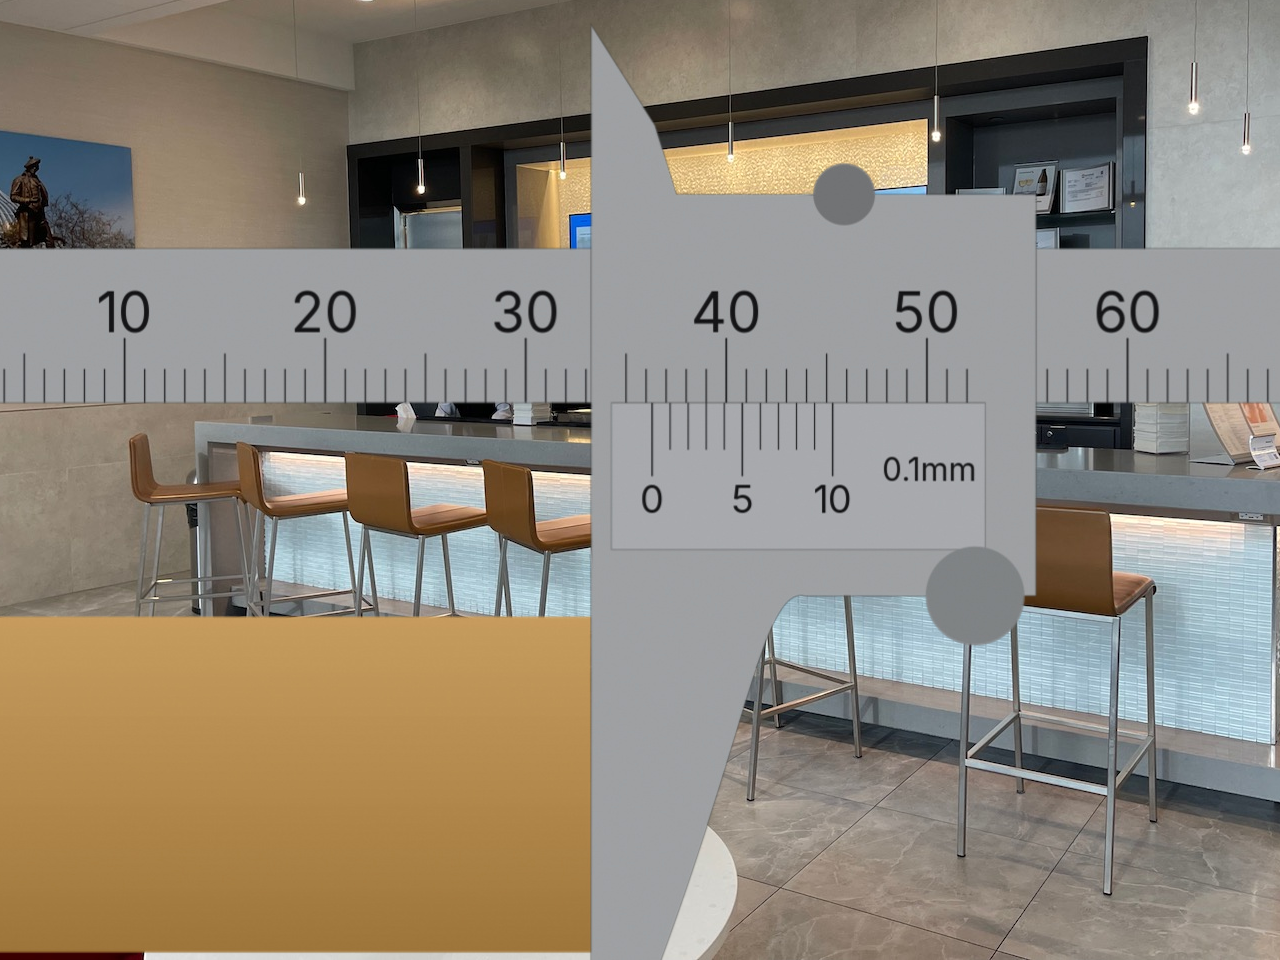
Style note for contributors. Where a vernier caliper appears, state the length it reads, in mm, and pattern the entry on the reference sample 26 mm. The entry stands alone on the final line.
36.3 mm
